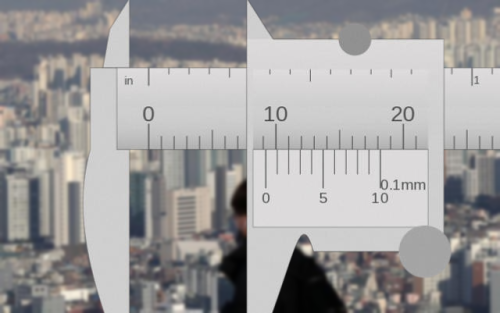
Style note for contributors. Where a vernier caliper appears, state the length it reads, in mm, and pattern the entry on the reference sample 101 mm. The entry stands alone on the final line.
9.2 mm
